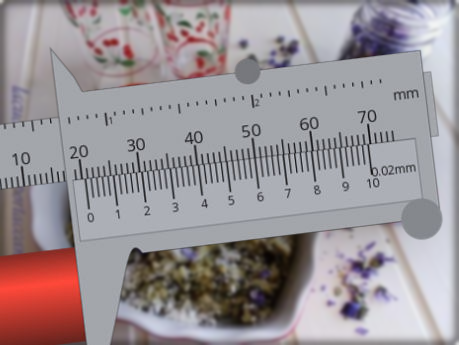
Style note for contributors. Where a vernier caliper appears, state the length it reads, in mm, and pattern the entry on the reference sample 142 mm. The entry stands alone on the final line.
20.6 mm
